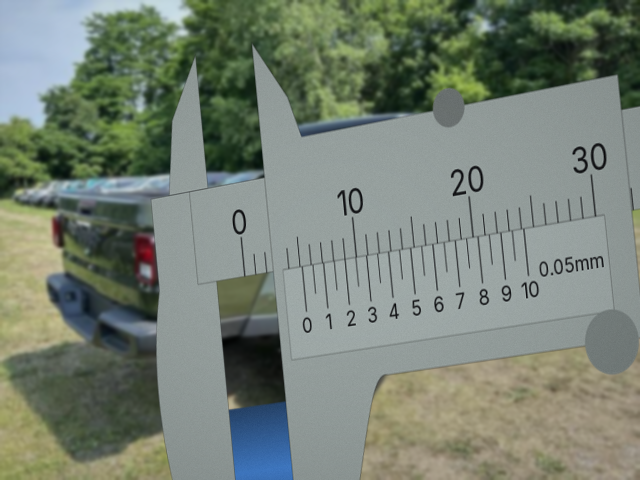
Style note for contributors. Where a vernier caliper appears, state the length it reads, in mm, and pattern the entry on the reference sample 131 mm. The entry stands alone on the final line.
5.2 mm
